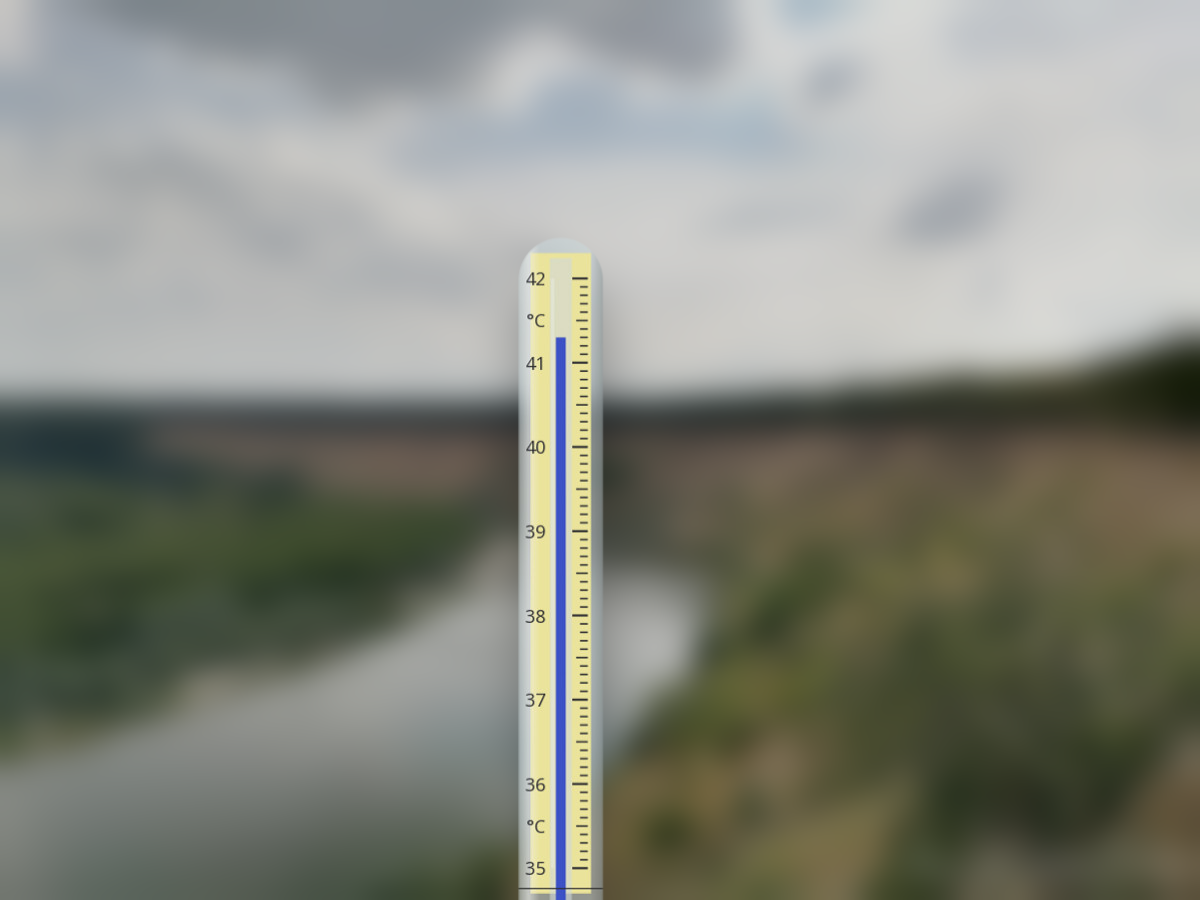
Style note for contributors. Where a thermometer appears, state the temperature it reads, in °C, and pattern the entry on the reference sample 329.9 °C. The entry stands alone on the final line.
41.3 °C
